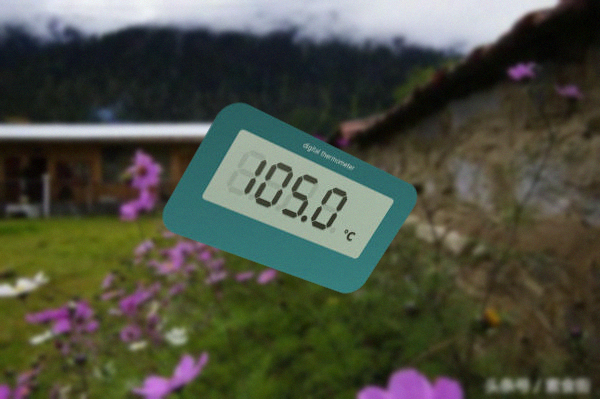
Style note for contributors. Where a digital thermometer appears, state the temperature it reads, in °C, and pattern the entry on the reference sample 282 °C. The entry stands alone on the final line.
105.0 °C
